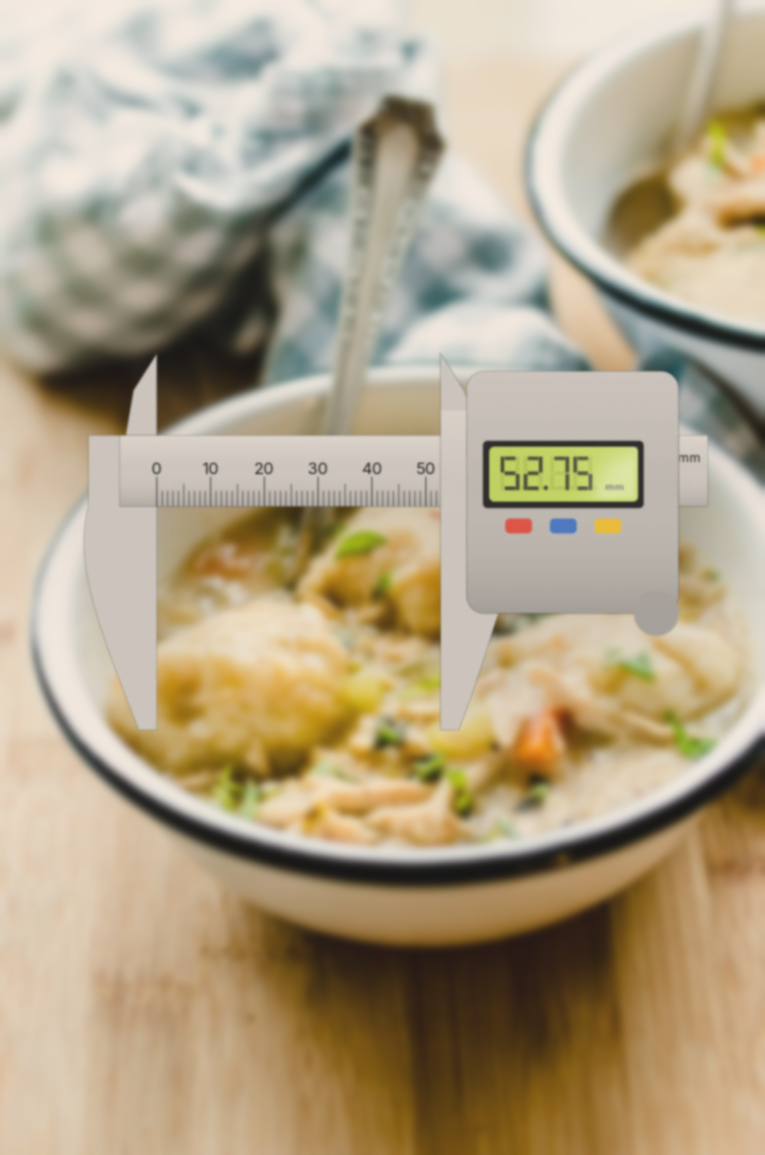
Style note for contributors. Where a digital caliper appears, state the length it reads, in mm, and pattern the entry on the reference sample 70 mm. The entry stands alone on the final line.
52.75 mm
